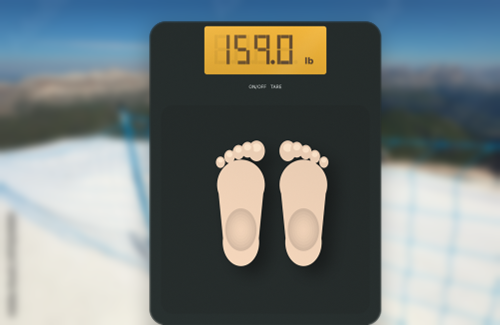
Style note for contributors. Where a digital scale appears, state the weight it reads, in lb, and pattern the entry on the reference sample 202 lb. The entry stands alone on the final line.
159.0 lb
